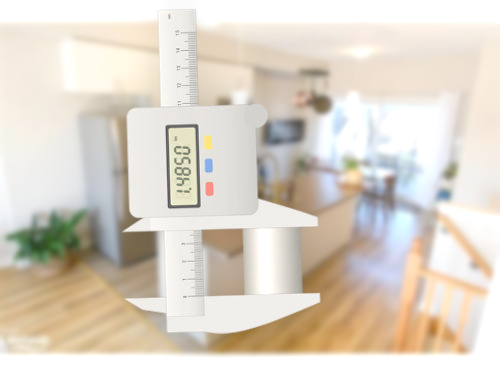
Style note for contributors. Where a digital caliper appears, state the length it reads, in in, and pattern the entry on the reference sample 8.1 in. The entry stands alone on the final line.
1.4850 in
